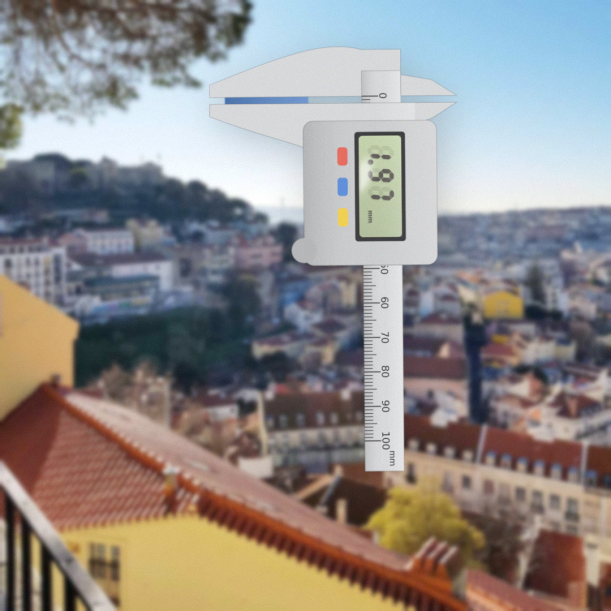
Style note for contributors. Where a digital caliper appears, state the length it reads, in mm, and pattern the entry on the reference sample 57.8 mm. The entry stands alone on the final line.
1.97 mm
